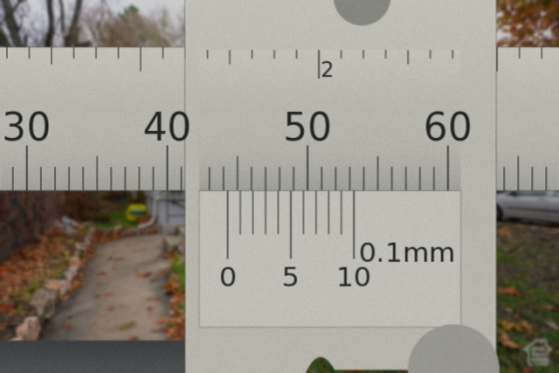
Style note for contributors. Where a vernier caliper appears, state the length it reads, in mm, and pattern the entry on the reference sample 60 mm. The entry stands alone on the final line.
44.3 mm
